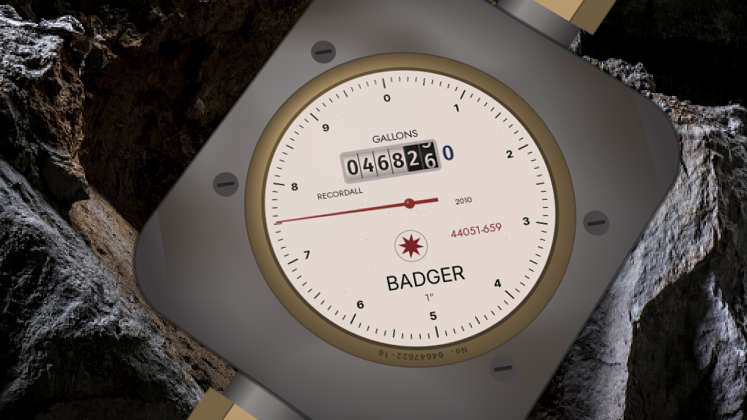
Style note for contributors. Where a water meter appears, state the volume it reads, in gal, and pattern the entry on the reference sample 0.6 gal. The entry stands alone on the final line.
468257.5 gal
